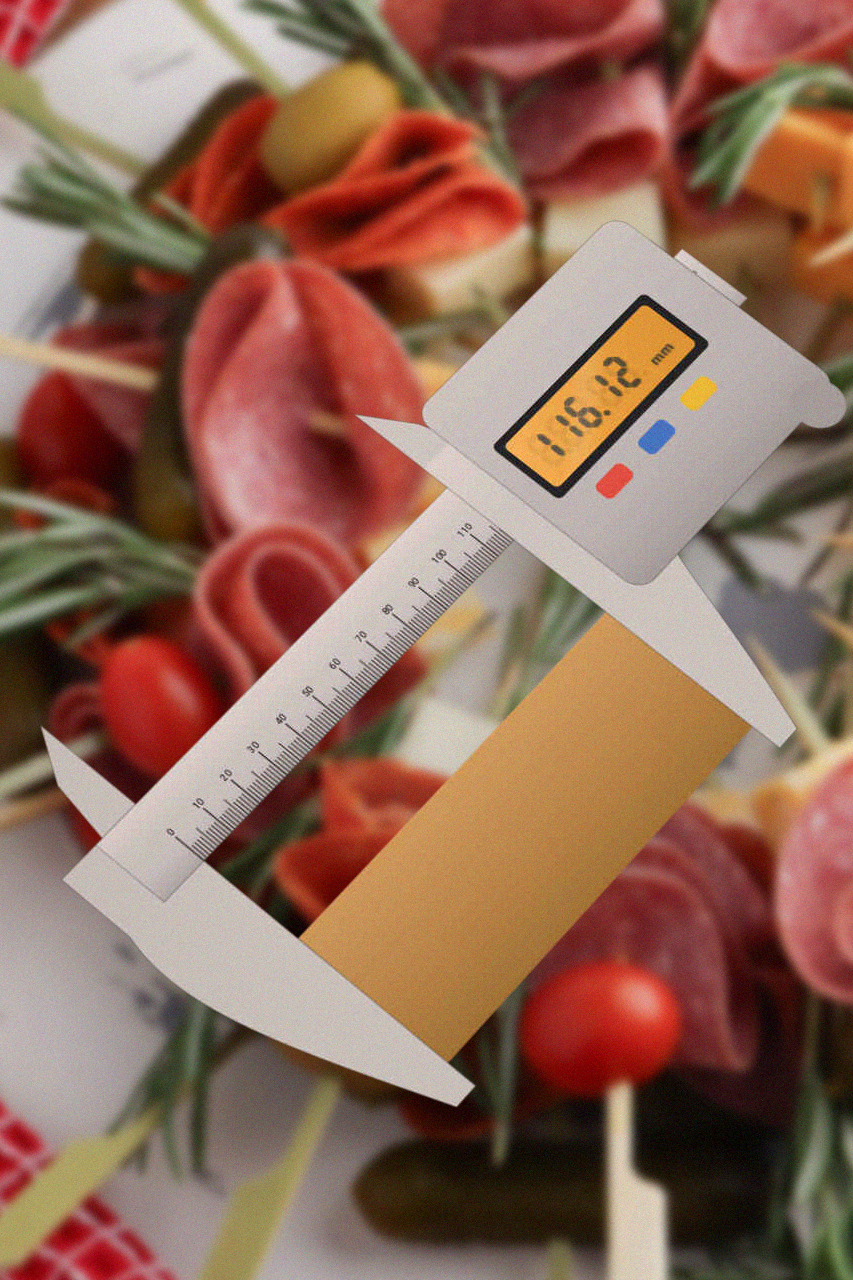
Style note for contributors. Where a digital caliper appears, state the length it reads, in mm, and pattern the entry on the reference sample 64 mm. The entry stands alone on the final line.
116.12 mm
